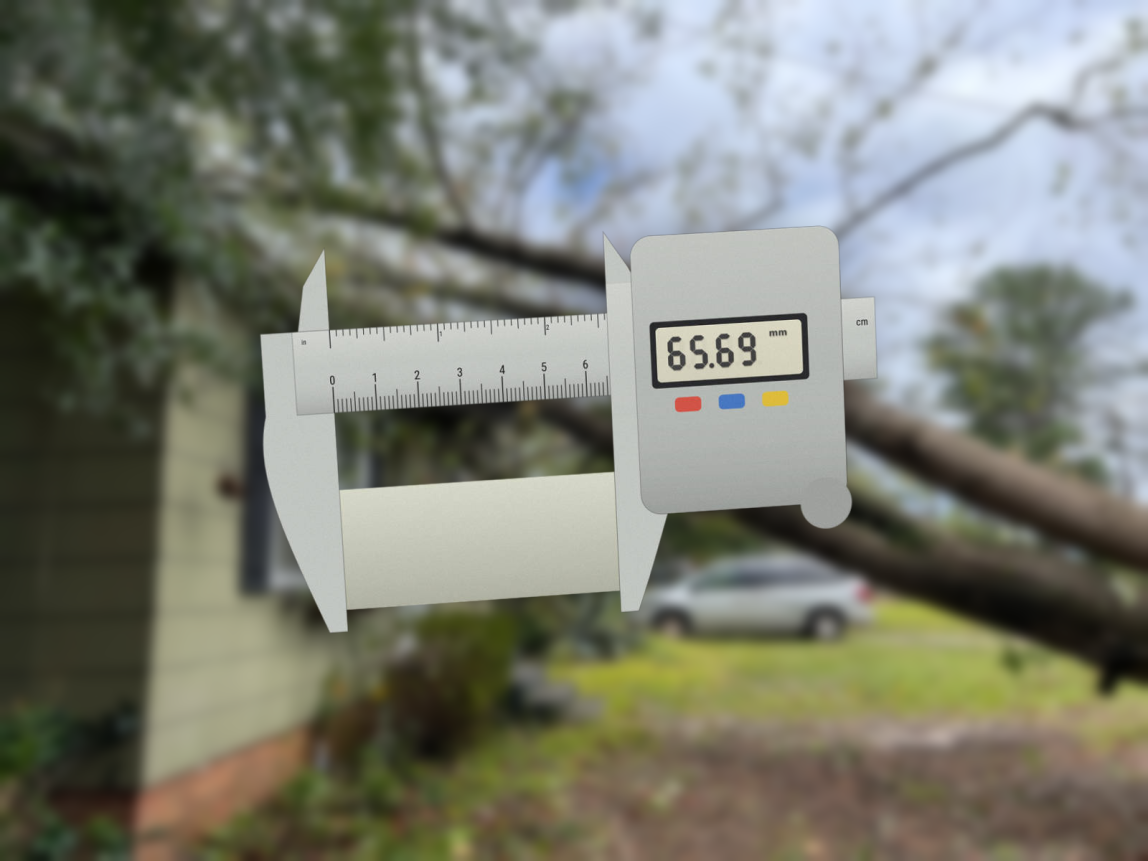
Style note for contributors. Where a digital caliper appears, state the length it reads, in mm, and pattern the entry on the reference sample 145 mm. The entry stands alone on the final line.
65.69 mm
